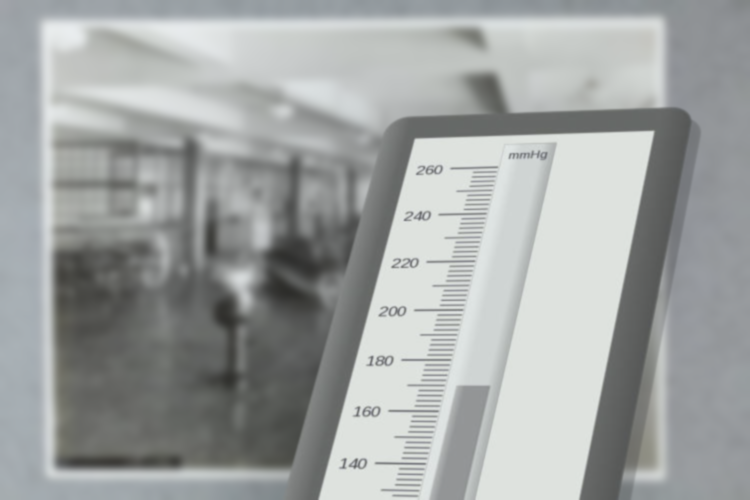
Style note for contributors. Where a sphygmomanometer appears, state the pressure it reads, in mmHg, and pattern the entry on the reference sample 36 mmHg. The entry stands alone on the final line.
170 mmHg
